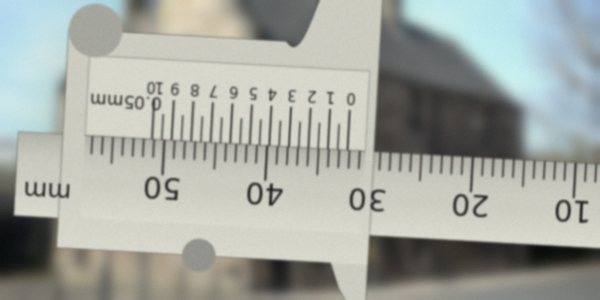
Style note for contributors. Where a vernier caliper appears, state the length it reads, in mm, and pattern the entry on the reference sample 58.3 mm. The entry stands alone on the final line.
32.2 mm
